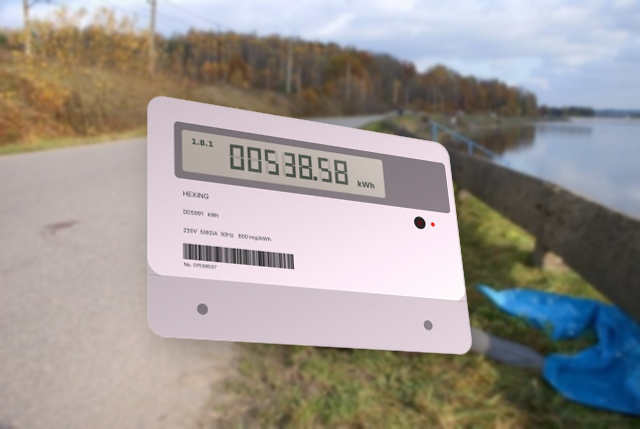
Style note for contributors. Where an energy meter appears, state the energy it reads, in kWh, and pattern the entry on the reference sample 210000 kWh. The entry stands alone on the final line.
538.58 kWh
